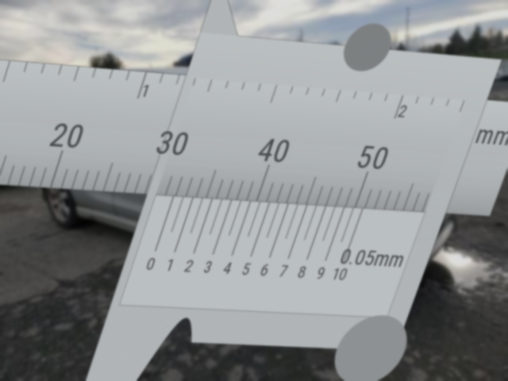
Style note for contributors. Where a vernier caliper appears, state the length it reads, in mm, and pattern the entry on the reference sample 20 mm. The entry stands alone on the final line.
31.8 mm
